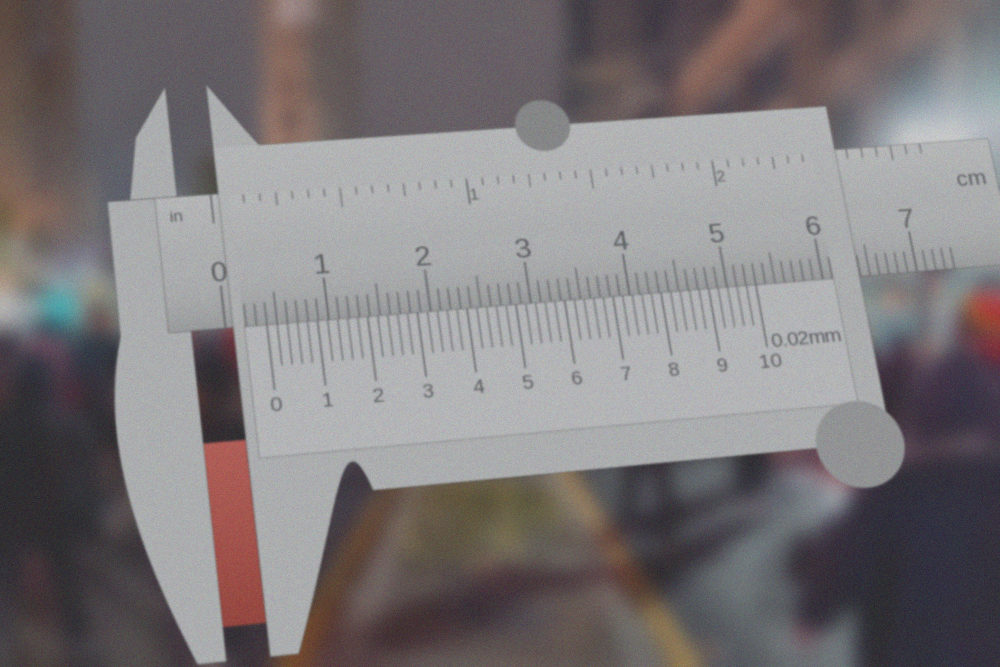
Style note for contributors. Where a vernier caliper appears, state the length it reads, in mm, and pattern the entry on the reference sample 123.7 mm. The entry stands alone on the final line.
4.0 mm
